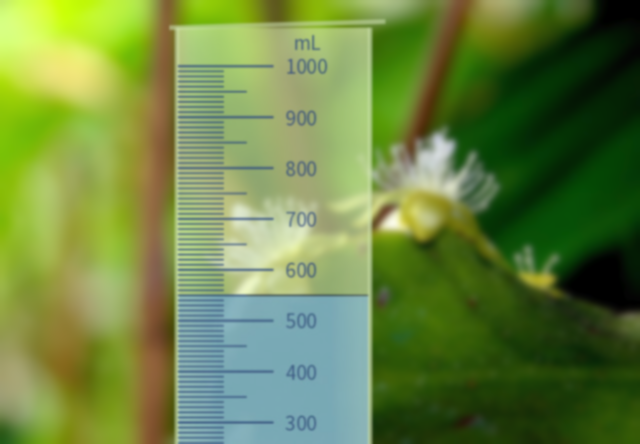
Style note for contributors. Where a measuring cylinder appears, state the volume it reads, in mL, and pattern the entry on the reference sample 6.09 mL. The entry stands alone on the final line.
550 mL
